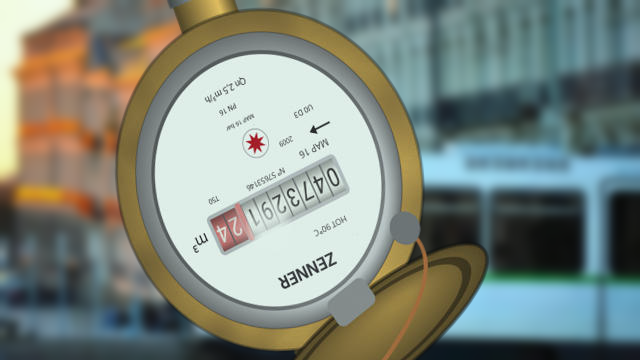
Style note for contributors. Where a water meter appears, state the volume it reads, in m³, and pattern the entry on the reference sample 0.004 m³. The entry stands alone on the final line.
473291.24 m³
